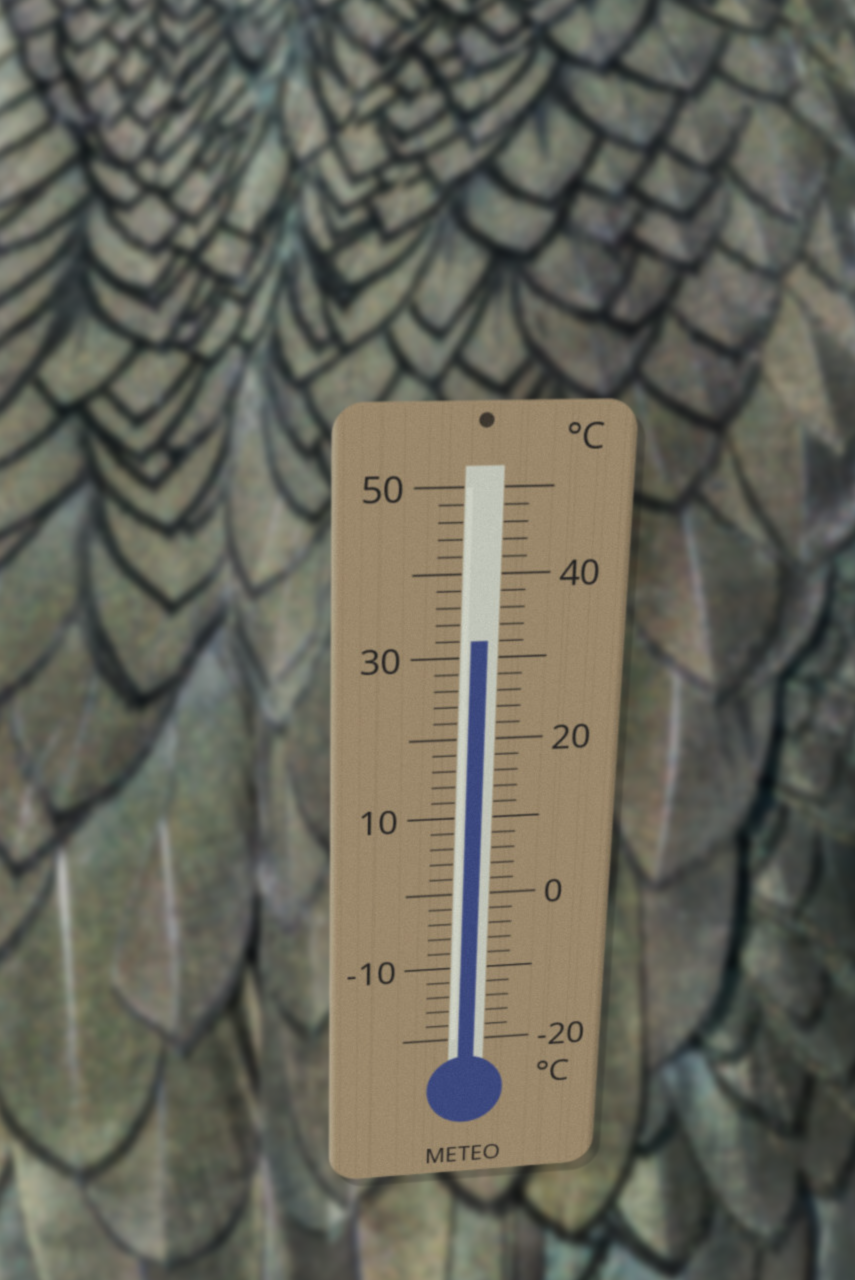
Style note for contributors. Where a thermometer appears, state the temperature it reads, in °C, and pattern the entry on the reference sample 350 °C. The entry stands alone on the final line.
32 °C
